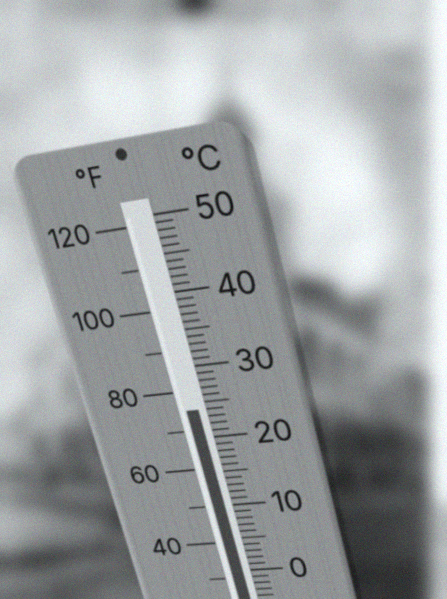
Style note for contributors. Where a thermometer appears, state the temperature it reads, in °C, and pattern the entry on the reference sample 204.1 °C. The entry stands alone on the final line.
24 °C
